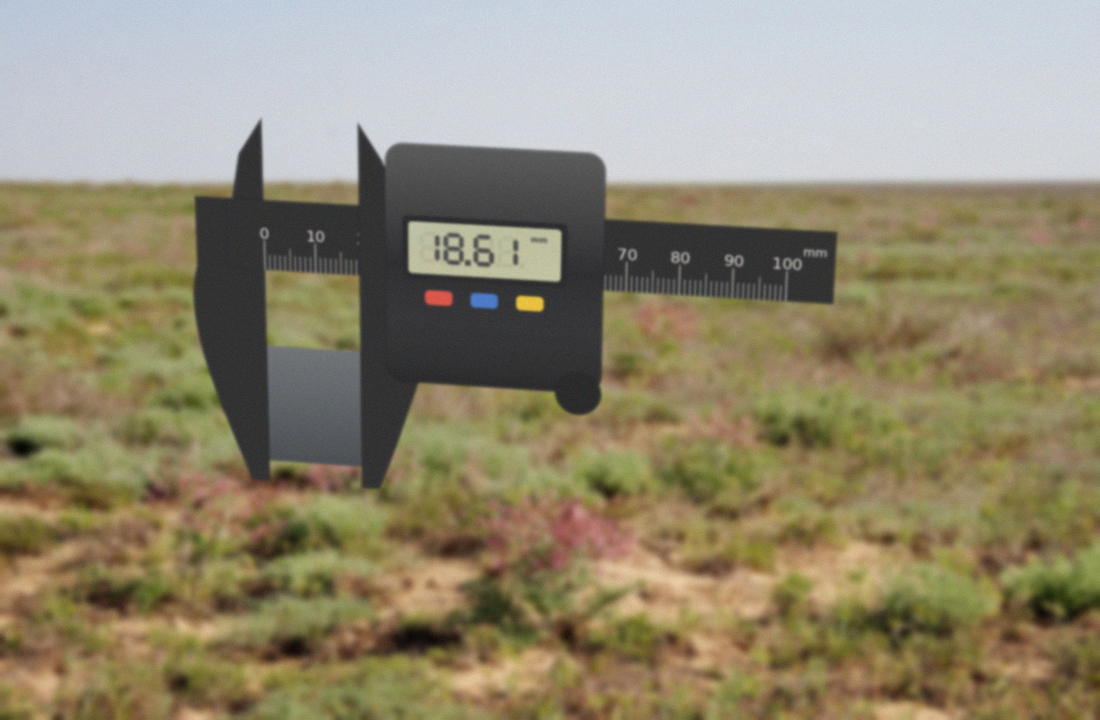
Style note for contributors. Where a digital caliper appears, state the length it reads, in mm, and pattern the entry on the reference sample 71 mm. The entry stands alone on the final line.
18.61 mm
